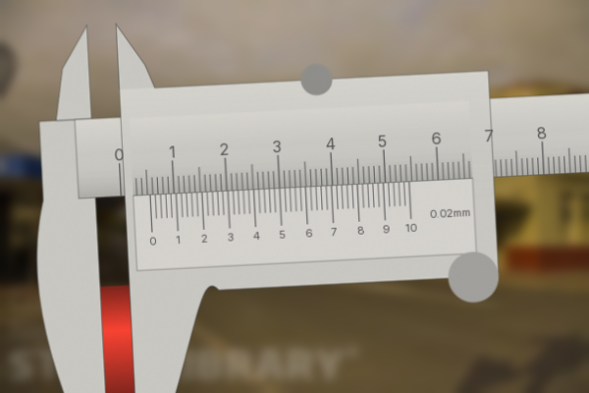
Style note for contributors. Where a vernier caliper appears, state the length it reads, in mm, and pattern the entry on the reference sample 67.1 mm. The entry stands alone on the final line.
5.5 mm
